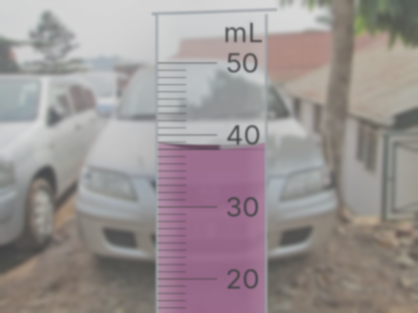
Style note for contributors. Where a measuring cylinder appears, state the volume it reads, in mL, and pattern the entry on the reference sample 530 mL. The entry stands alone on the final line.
38 mL
